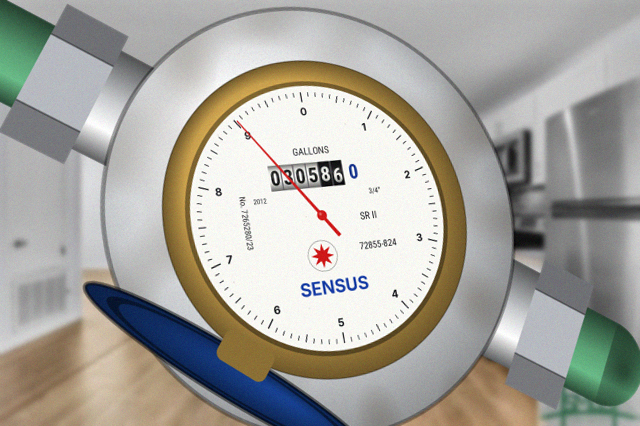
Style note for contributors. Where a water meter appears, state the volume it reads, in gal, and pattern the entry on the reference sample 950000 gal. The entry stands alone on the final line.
305859.0 gal
